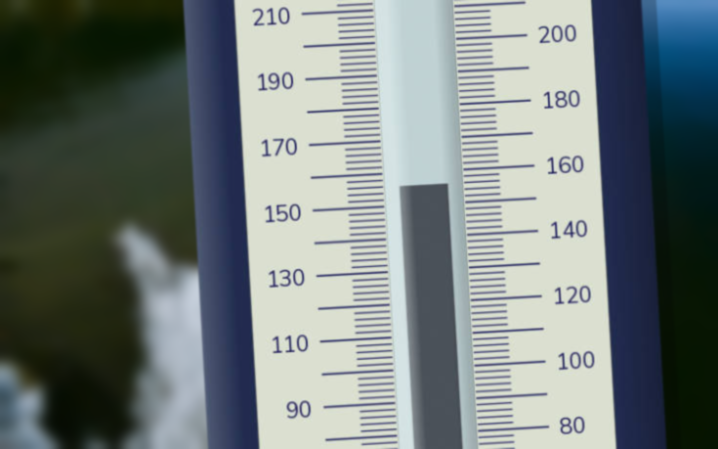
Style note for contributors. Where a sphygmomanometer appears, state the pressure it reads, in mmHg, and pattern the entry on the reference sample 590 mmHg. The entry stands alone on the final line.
156 mmHg
